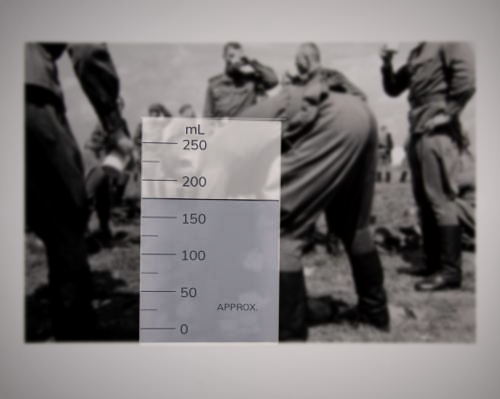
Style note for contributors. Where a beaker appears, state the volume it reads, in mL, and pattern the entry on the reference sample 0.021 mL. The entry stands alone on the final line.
175 mL
